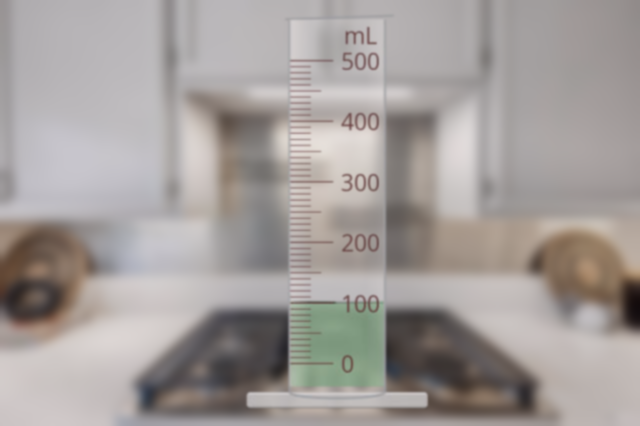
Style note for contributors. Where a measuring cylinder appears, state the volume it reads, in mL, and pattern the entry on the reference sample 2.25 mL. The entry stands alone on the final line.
100 mL
